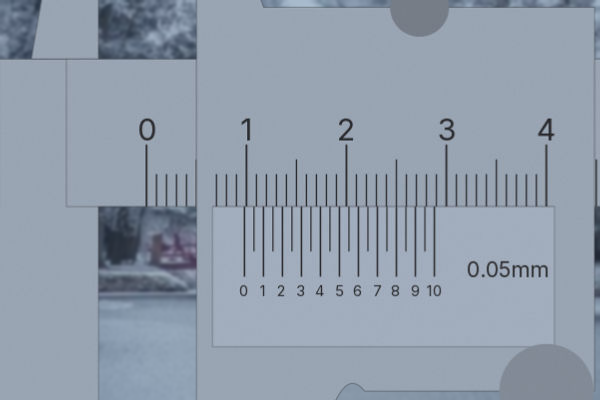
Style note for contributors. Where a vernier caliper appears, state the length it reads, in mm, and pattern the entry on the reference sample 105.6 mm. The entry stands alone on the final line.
9.8 mm
